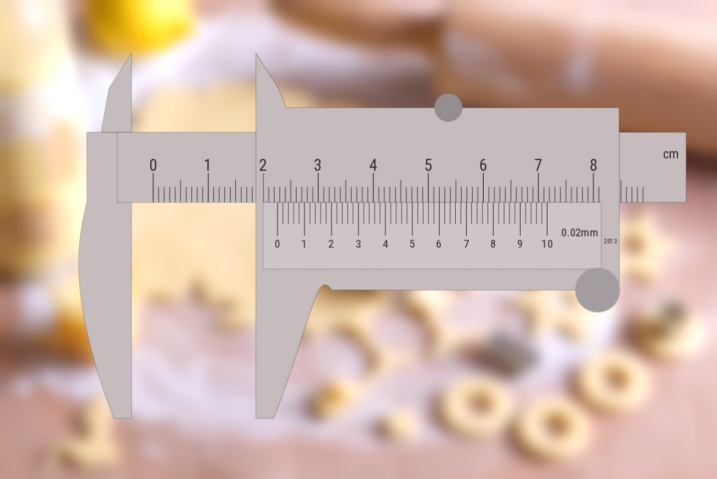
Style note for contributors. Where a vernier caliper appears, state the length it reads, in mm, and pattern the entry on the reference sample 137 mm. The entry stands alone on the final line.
22.6 mm
